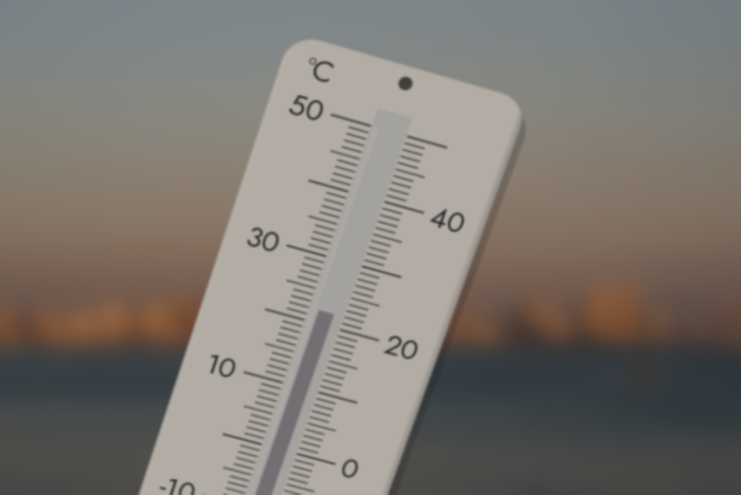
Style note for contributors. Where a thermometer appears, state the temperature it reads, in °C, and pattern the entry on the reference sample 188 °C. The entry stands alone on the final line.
22 °C
